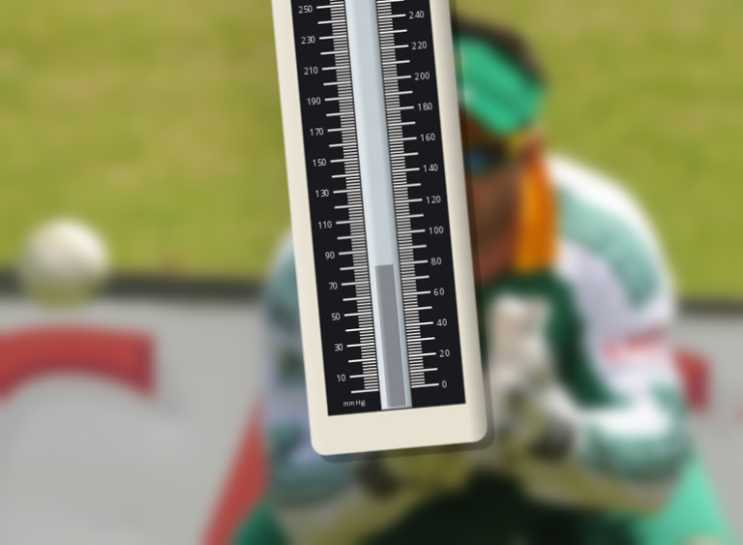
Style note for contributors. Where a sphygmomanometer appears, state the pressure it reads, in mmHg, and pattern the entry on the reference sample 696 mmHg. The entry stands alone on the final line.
80 mmHg
